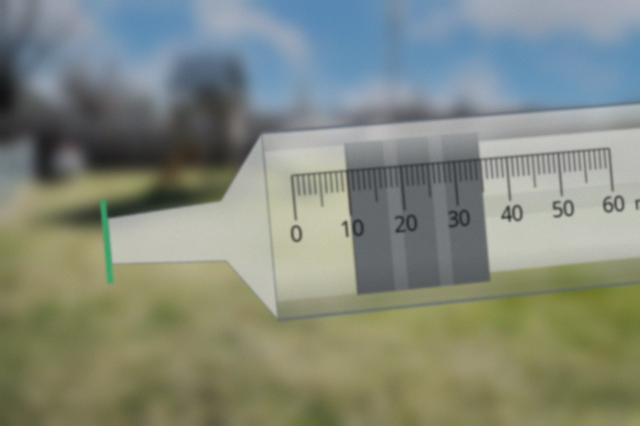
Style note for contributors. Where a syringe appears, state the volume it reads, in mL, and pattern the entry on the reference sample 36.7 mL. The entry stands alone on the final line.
10 mL
